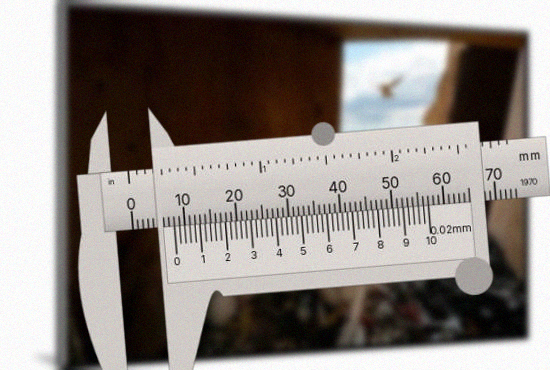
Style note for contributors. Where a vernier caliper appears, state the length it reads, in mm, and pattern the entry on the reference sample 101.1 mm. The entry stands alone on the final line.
8.0 mm
